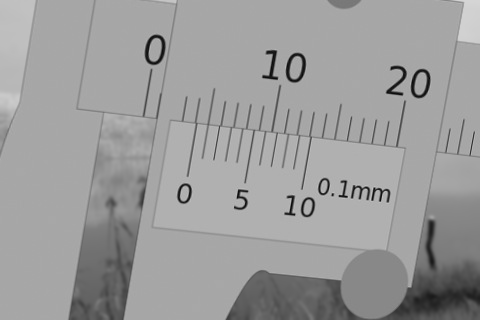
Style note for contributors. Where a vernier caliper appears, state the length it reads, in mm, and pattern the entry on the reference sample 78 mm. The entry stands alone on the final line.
4.1 mm
